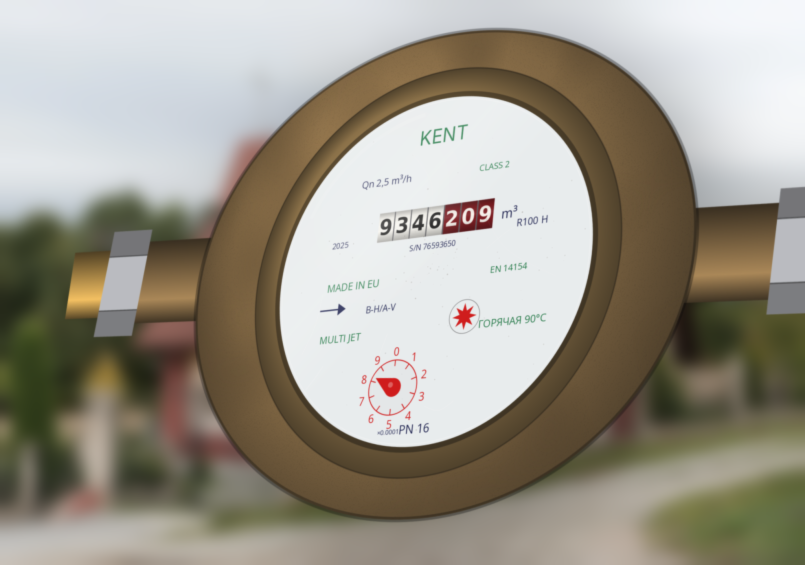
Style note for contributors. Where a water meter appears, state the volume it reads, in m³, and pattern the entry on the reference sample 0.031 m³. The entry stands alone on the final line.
9346.2098 m³
